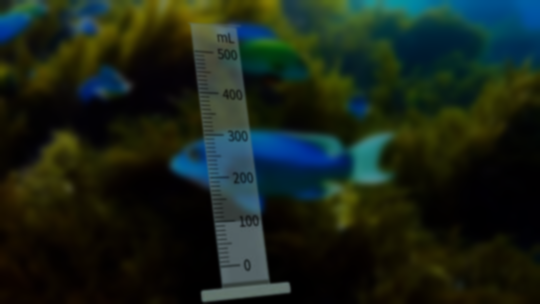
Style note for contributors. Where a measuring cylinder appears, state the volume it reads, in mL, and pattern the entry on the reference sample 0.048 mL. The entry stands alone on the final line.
100 mL
